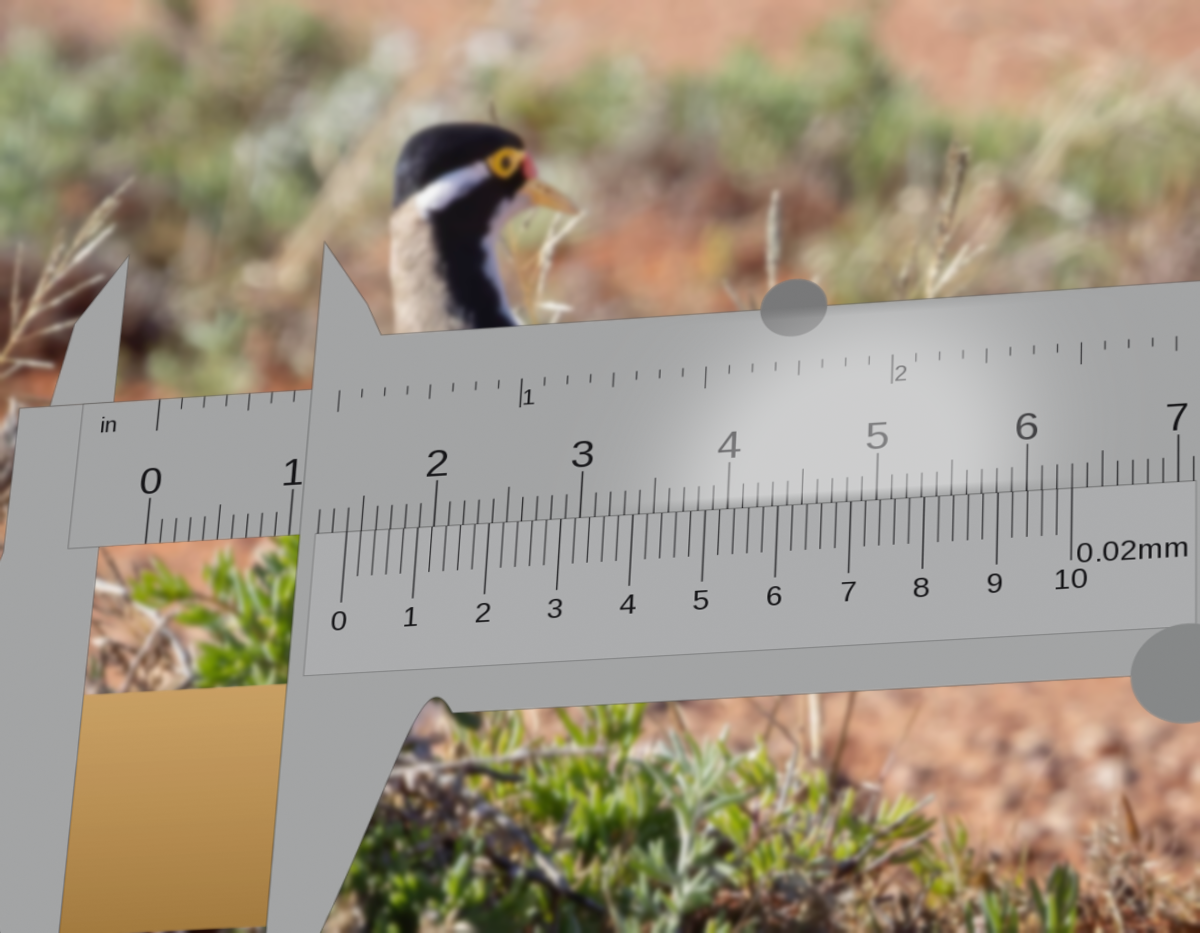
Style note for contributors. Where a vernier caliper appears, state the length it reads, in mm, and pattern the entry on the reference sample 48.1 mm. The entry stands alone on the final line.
14.0 mm
